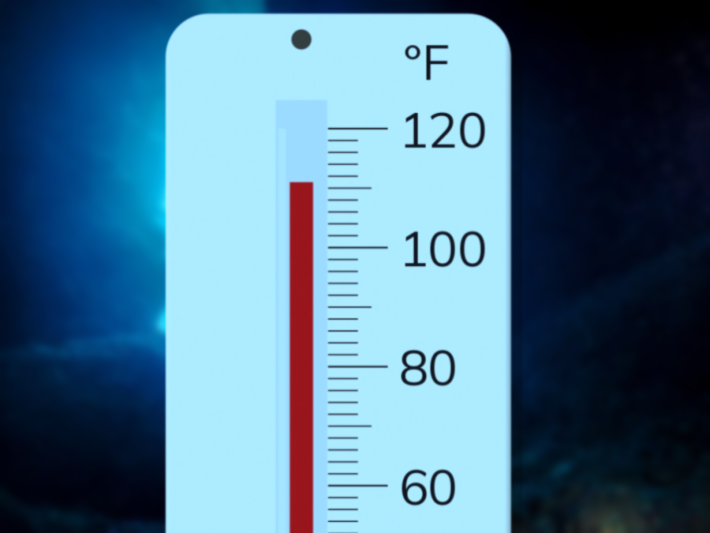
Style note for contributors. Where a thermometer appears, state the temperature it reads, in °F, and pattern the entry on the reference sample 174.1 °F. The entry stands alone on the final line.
111 °F
